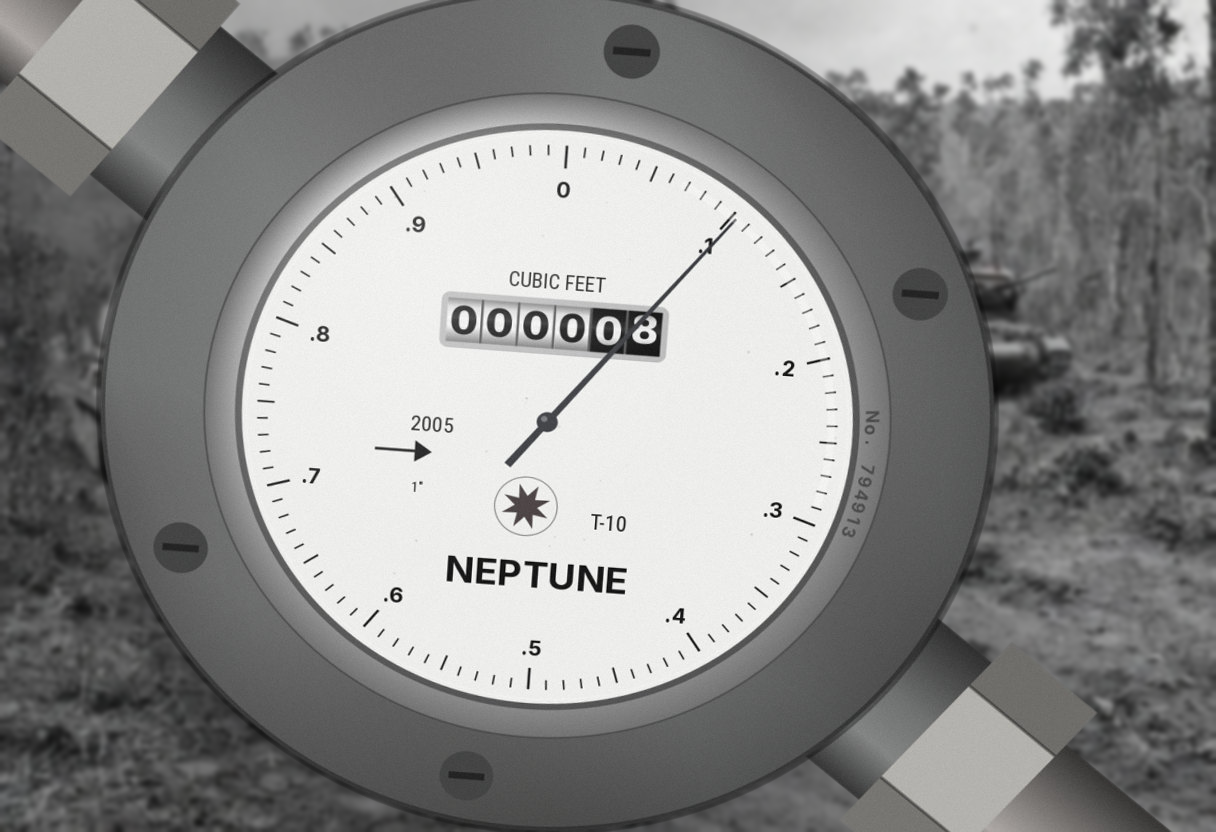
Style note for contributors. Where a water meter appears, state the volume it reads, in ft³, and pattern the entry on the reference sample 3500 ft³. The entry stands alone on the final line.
8.10 ft³
